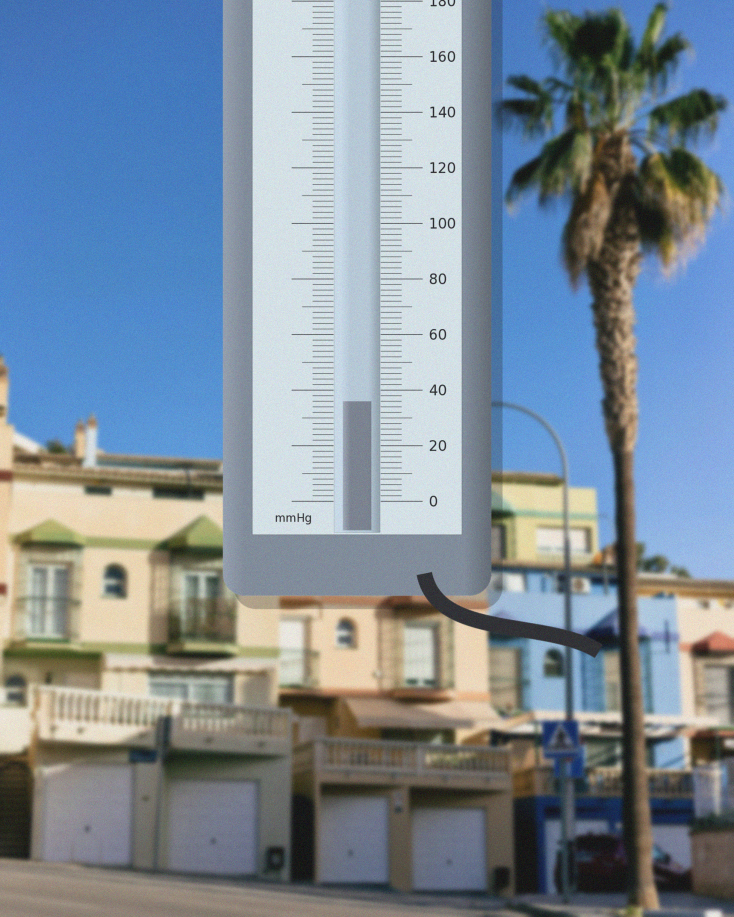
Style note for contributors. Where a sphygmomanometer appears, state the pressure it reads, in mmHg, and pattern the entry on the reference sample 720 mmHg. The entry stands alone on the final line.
36 mmHg
